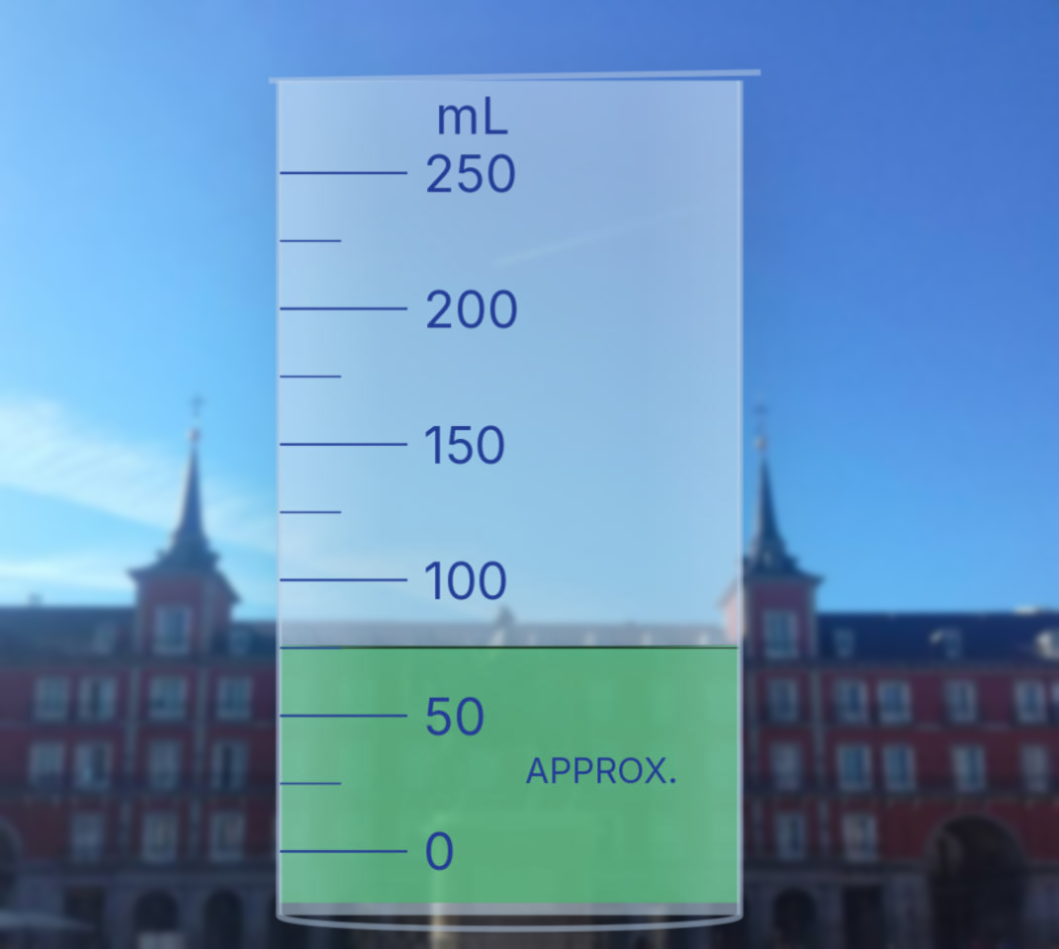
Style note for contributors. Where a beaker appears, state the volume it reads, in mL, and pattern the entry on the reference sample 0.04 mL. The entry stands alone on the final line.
75 mL
